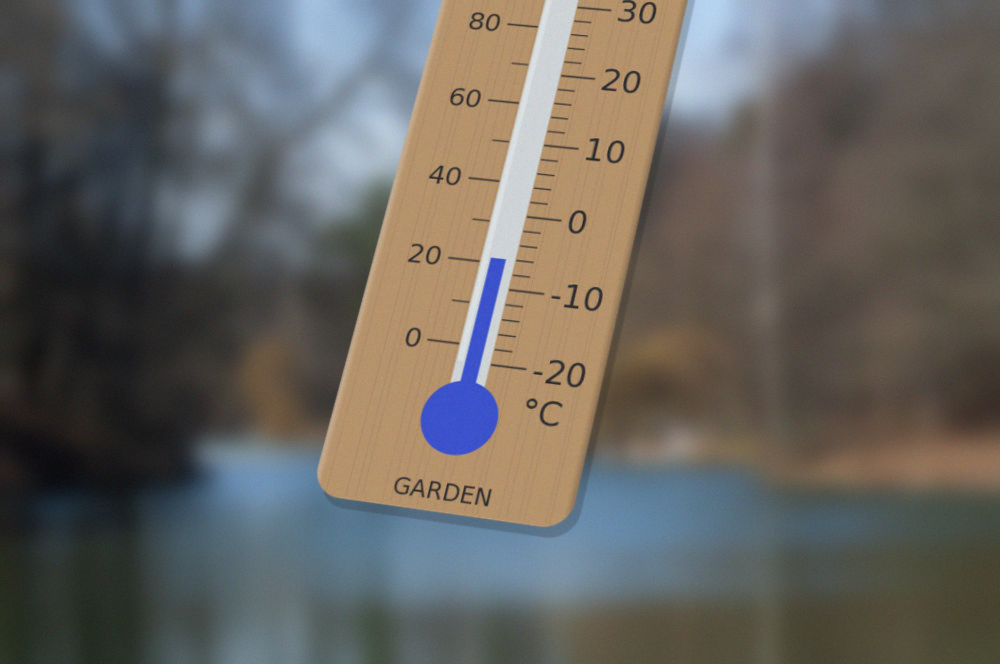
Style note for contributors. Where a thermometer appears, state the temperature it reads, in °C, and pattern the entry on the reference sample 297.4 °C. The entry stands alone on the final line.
-6 °C
